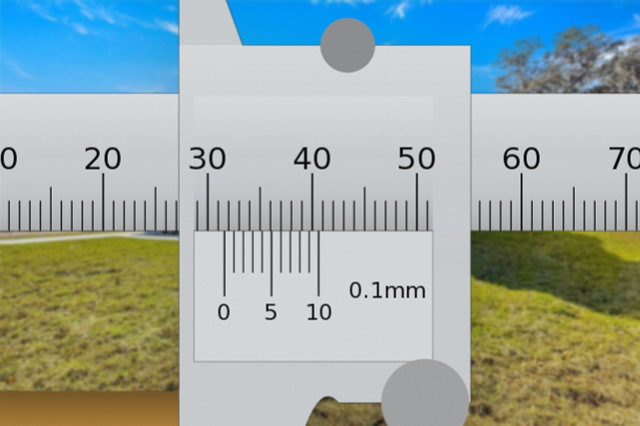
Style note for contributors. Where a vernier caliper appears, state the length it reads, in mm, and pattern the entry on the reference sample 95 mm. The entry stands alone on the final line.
31.6 mm
